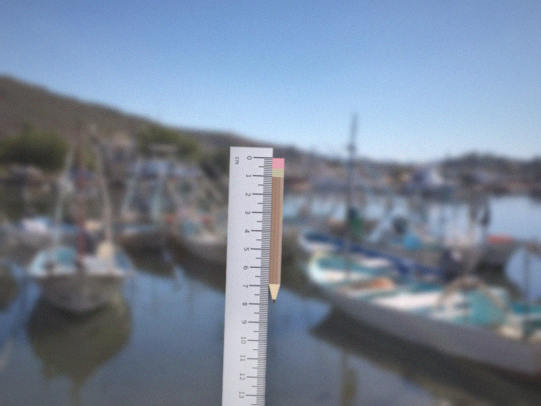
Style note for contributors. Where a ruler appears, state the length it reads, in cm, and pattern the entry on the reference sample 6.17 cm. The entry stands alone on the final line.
8 cm
